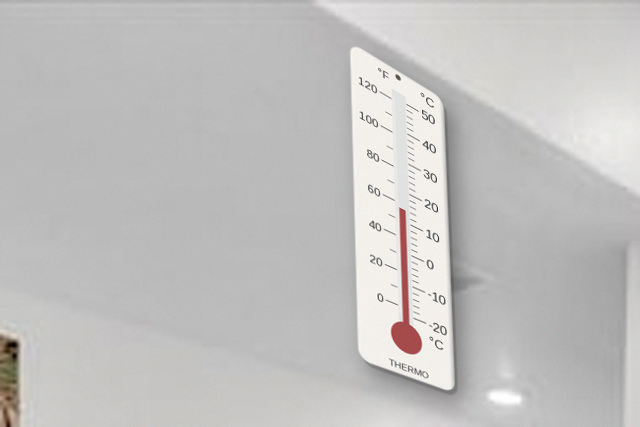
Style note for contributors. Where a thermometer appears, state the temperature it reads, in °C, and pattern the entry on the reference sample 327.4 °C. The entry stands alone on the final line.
14 °C
